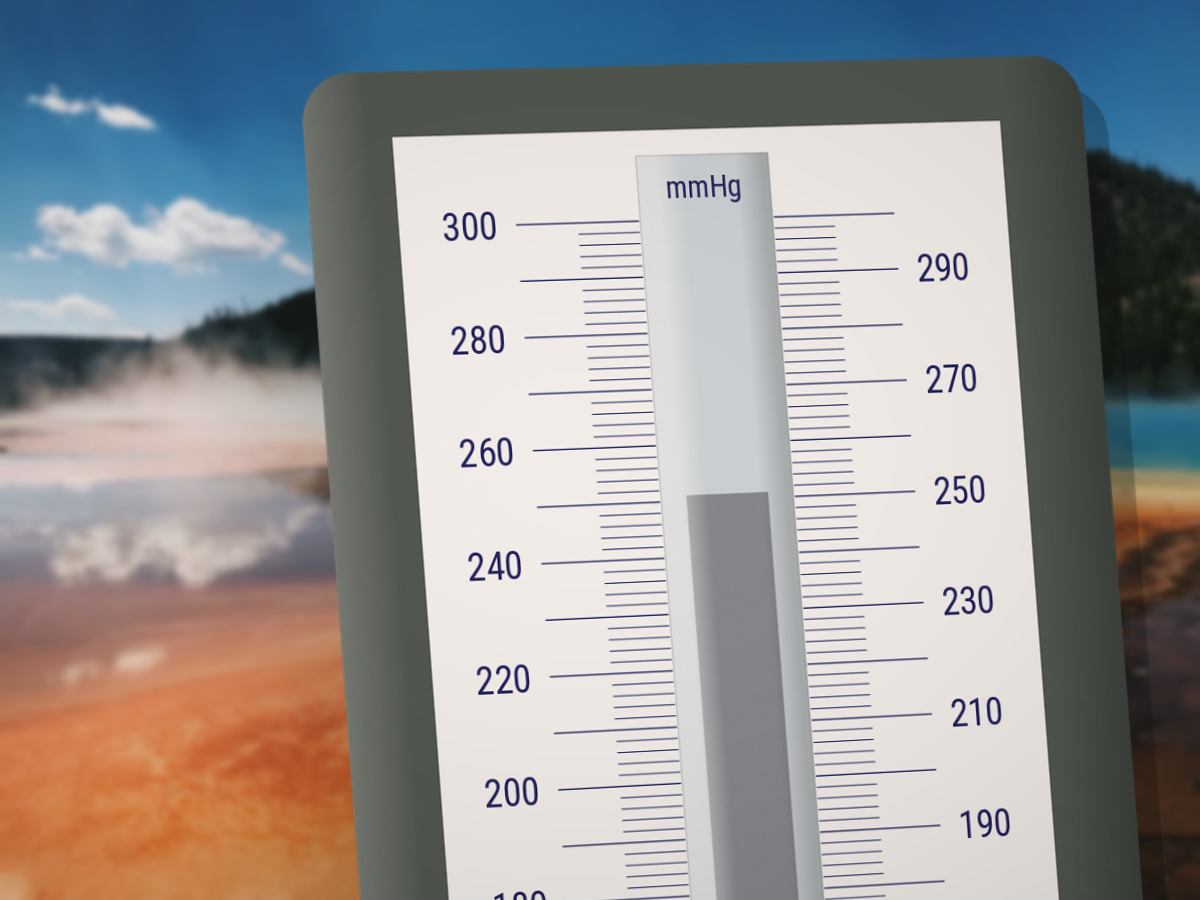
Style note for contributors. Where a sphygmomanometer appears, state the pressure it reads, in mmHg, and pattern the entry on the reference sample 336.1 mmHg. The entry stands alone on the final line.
251 mmHg
